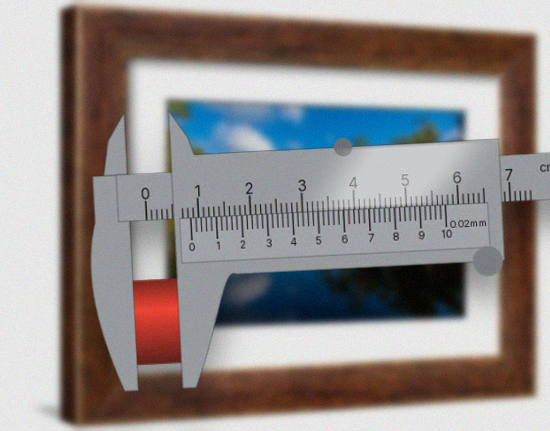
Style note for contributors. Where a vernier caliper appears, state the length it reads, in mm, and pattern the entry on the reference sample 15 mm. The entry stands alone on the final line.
8.5 mm
